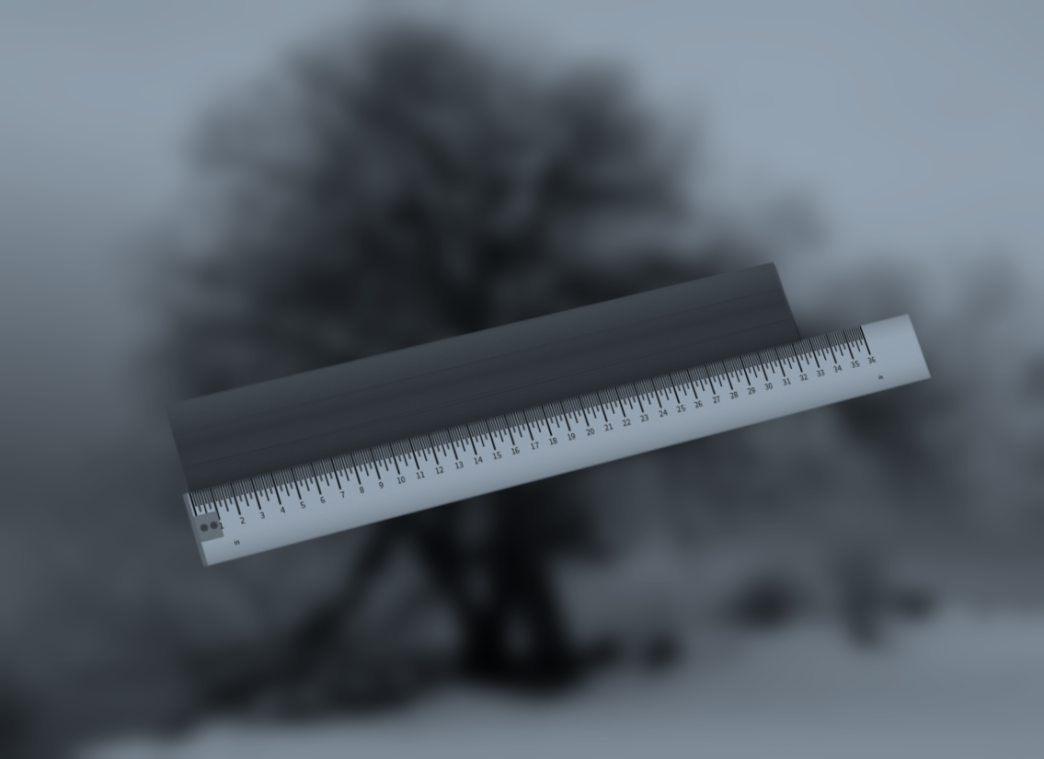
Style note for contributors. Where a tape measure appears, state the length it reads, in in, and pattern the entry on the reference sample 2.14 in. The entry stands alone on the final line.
32.5 in
